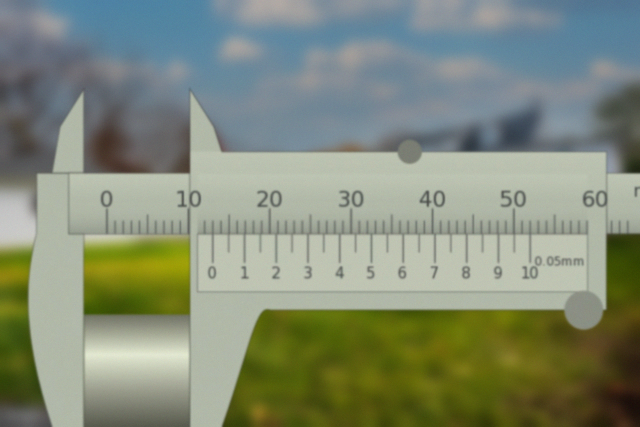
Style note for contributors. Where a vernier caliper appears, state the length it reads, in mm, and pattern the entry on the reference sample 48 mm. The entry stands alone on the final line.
13.0 mm
